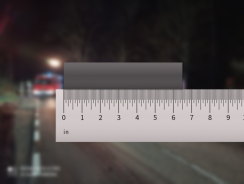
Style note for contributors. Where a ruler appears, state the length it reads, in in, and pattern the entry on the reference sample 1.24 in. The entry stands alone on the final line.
6.5 in
